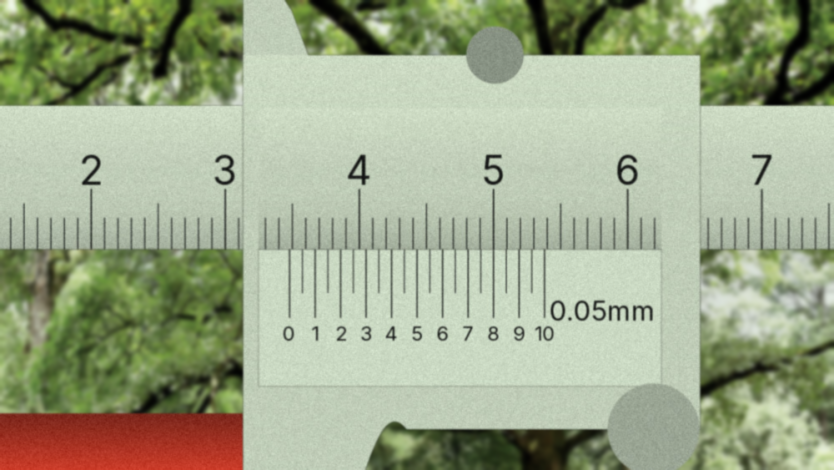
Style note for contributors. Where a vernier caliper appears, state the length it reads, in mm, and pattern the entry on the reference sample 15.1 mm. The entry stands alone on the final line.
34.8 mm
